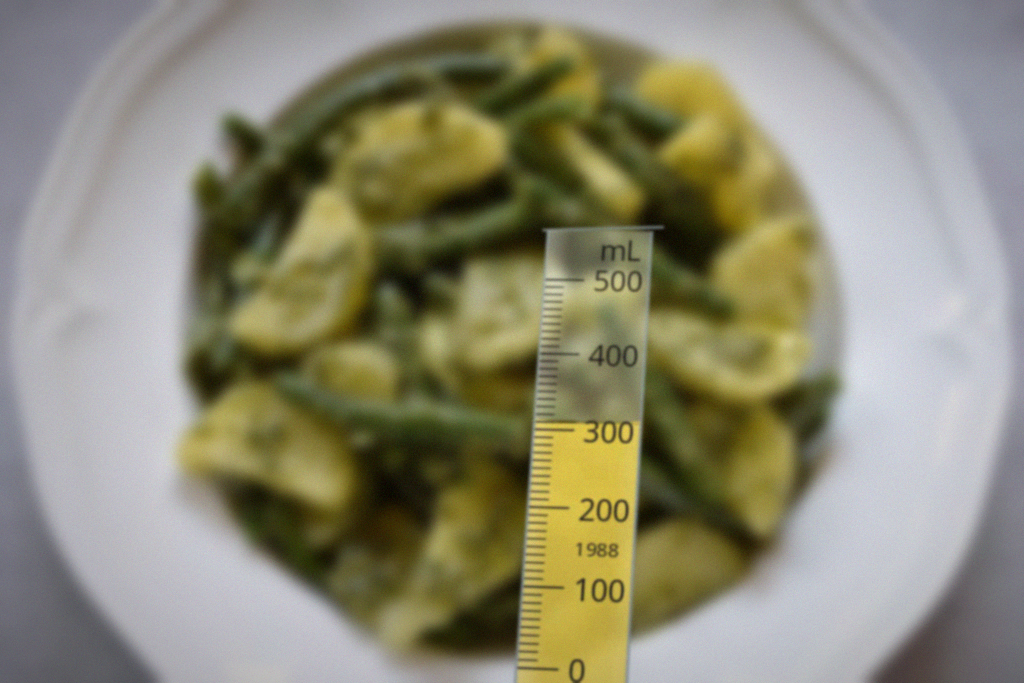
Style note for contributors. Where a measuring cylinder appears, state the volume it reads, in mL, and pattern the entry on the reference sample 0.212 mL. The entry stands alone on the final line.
310 mL
